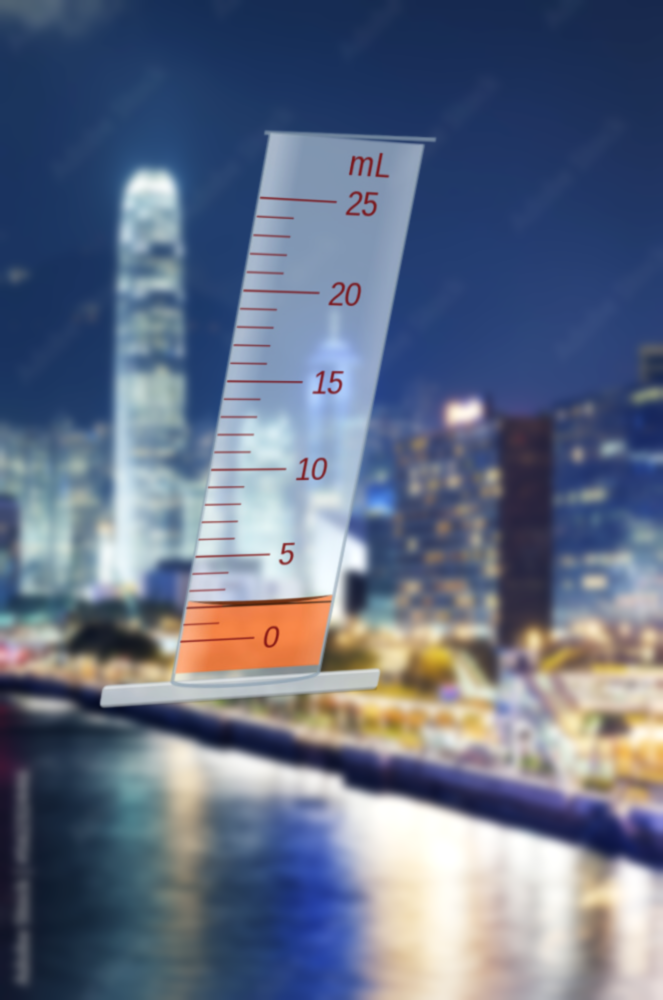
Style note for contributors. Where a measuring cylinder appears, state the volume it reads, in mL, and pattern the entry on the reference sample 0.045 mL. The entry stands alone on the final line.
2 mL
